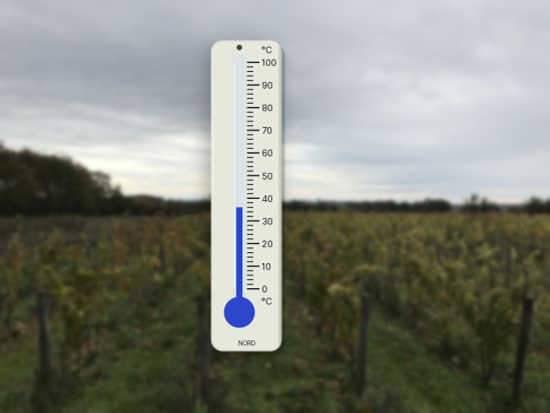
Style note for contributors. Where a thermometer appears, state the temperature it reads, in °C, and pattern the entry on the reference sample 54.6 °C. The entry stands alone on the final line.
36 °C
